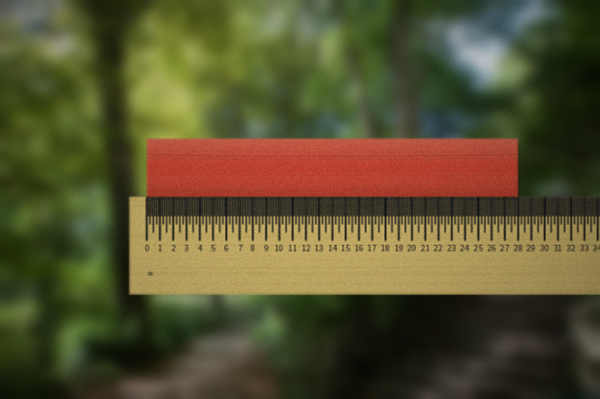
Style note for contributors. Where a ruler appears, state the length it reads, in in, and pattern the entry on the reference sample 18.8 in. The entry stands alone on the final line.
28 in
